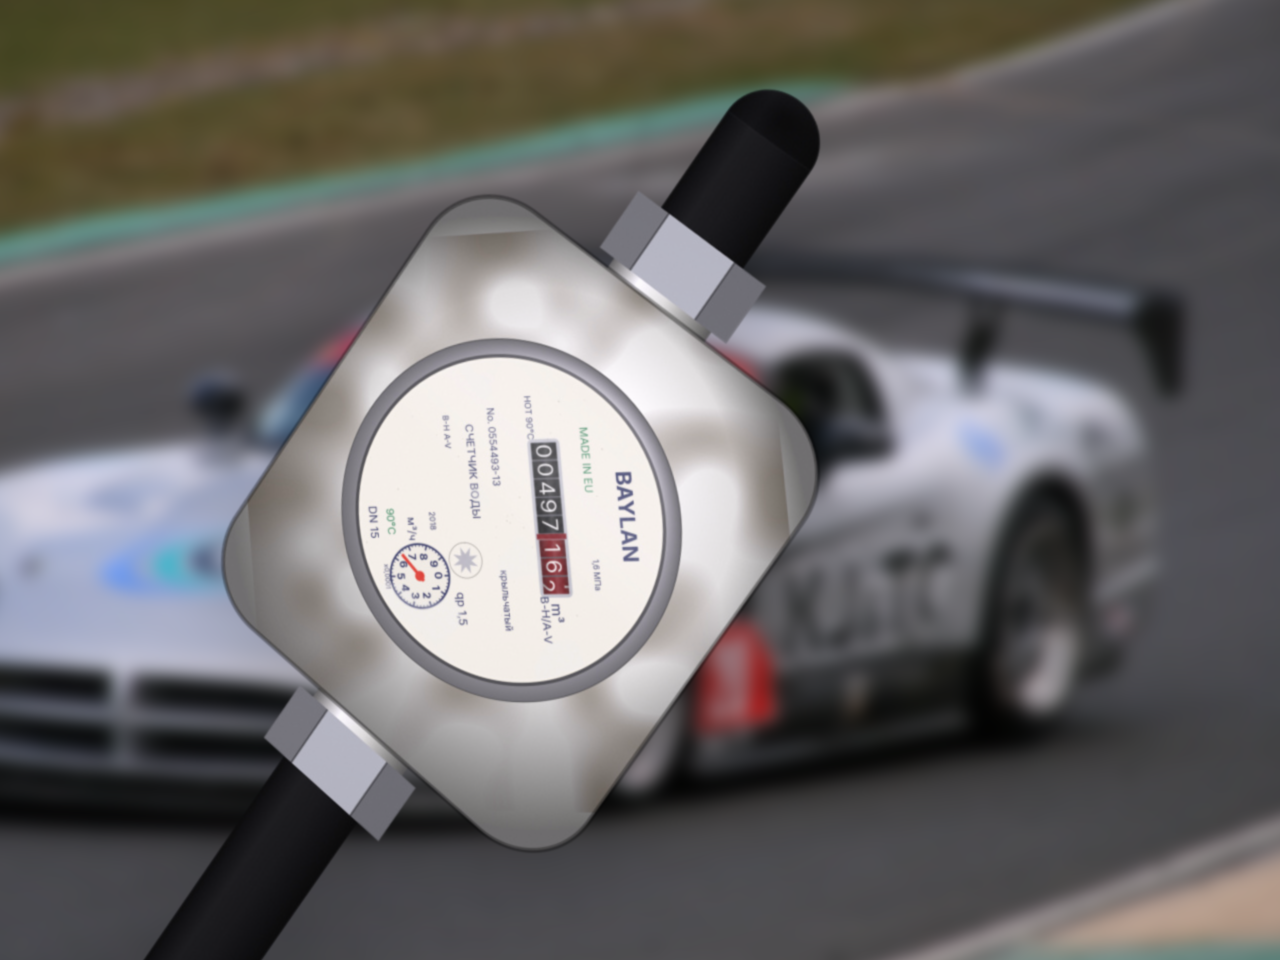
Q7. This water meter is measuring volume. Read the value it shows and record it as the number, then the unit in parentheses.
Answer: 497.1616 (m³)
